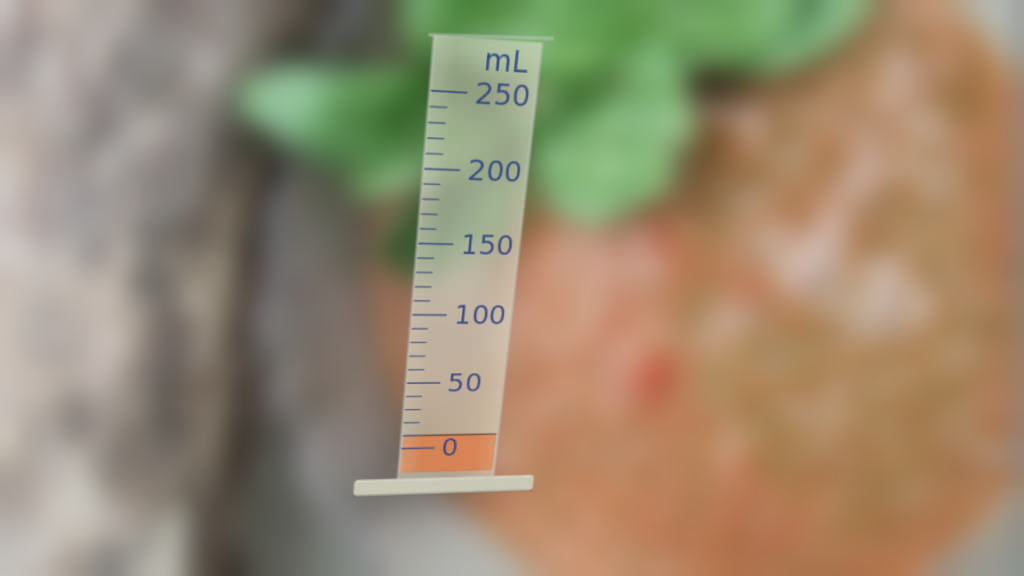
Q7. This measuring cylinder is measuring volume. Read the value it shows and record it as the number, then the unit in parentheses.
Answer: 10 (mL)
